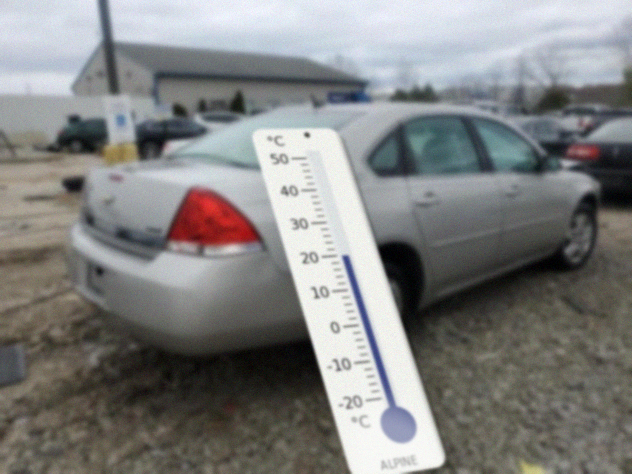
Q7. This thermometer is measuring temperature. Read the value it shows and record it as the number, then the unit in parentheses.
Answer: 20 (°C)
